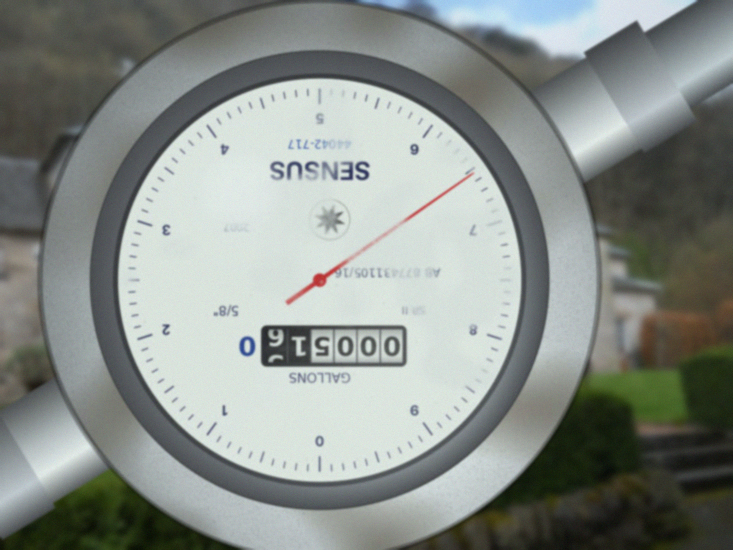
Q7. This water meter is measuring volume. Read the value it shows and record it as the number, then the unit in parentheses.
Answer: 5156.5 (gal)
